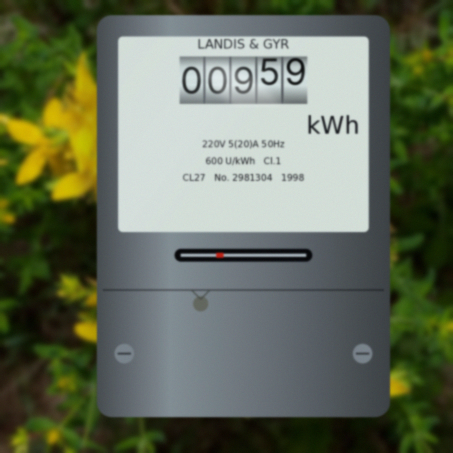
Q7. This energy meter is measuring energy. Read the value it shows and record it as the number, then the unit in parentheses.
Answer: 959 (kWh)
